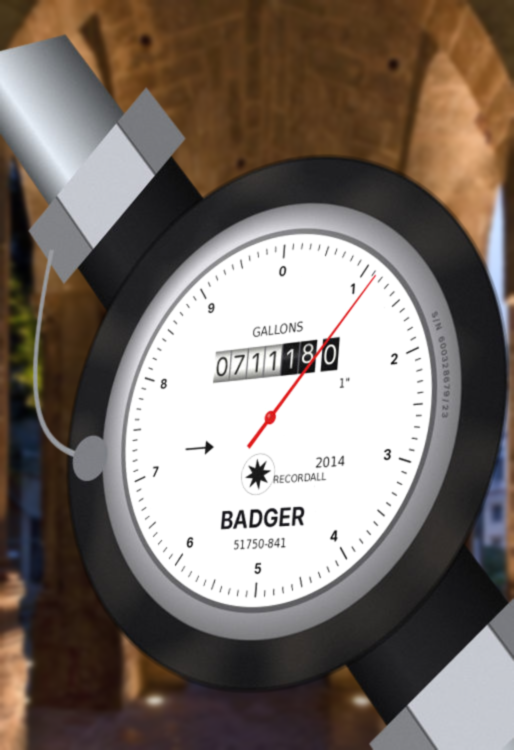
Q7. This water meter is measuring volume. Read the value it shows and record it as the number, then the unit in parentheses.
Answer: 711181.1 (gal)
